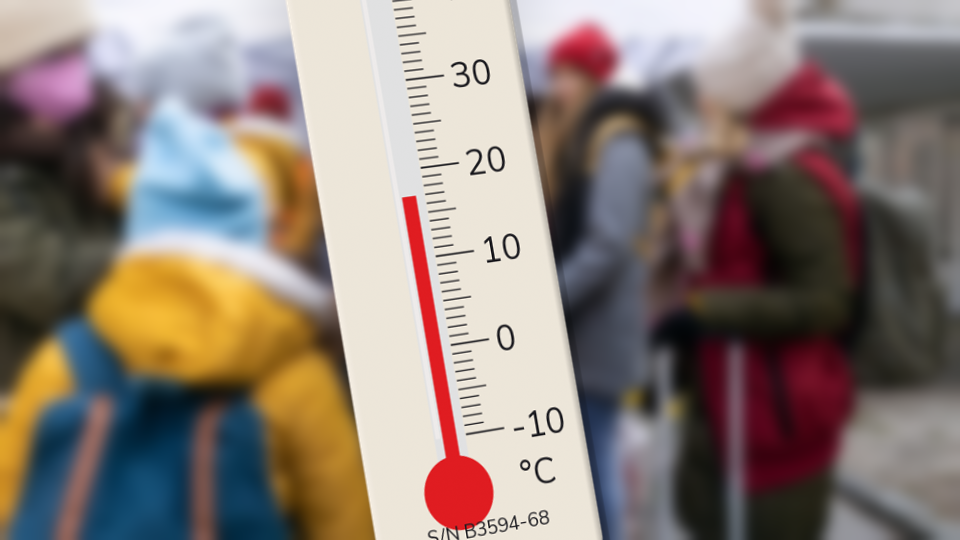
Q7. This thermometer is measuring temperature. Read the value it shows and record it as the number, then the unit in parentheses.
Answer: 17 (°C)
